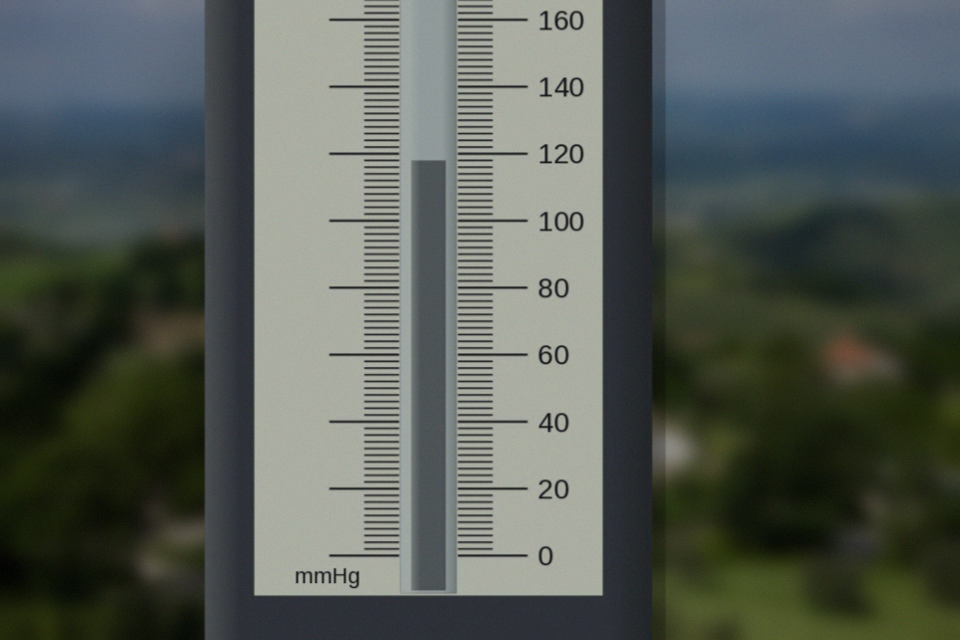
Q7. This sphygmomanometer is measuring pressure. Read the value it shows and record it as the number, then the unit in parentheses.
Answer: 118 (mmHg)
